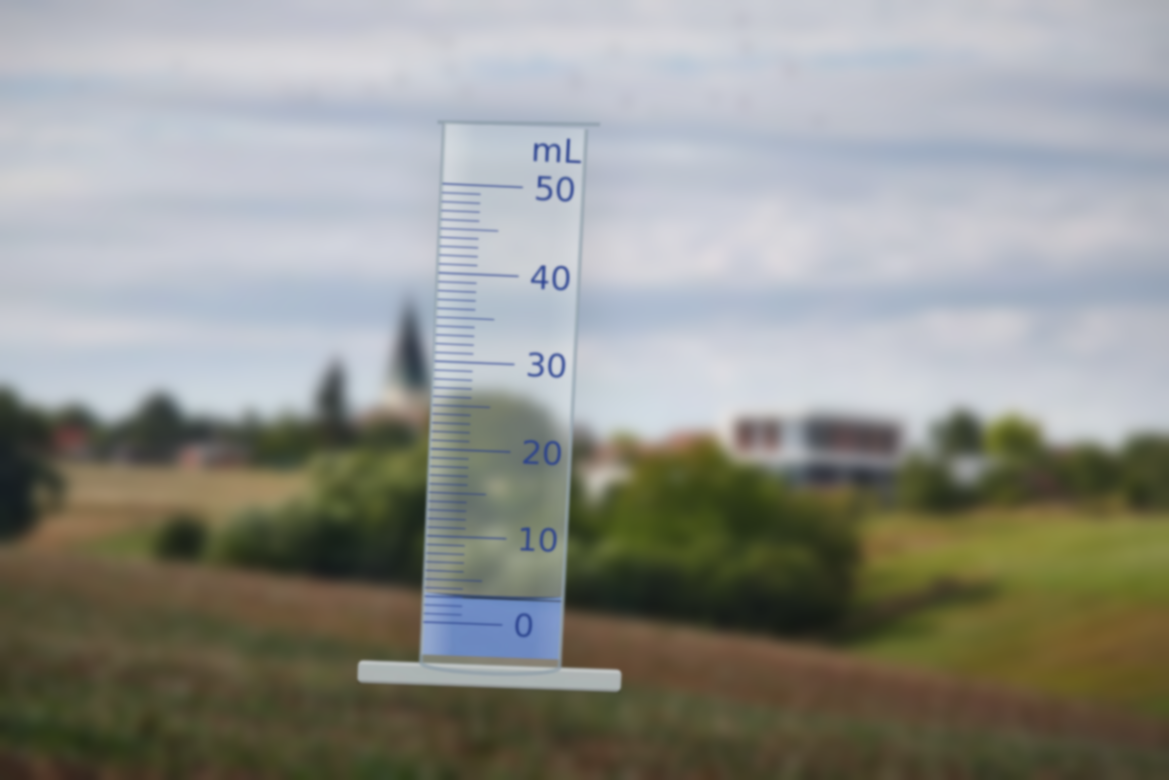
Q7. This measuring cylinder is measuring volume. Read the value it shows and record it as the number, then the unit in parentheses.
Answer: 3 (mL)
